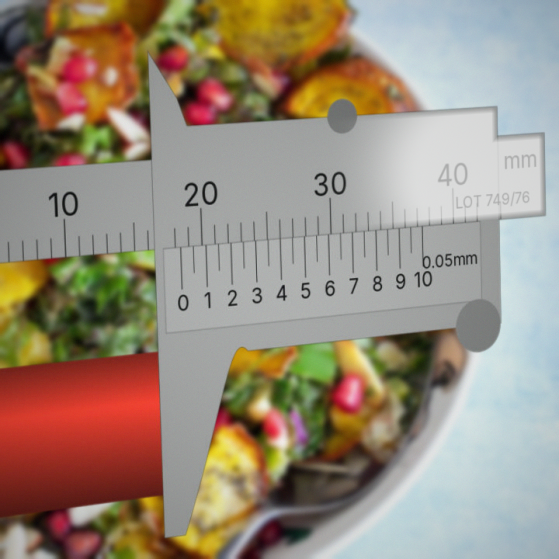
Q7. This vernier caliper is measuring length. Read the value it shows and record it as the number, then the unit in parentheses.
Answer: 18.4 (mm)
